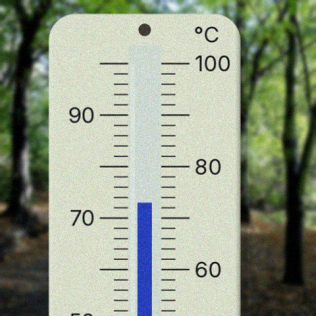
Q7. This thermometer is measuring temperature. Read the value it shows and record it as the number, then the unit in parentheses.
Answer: 73 (°C)
